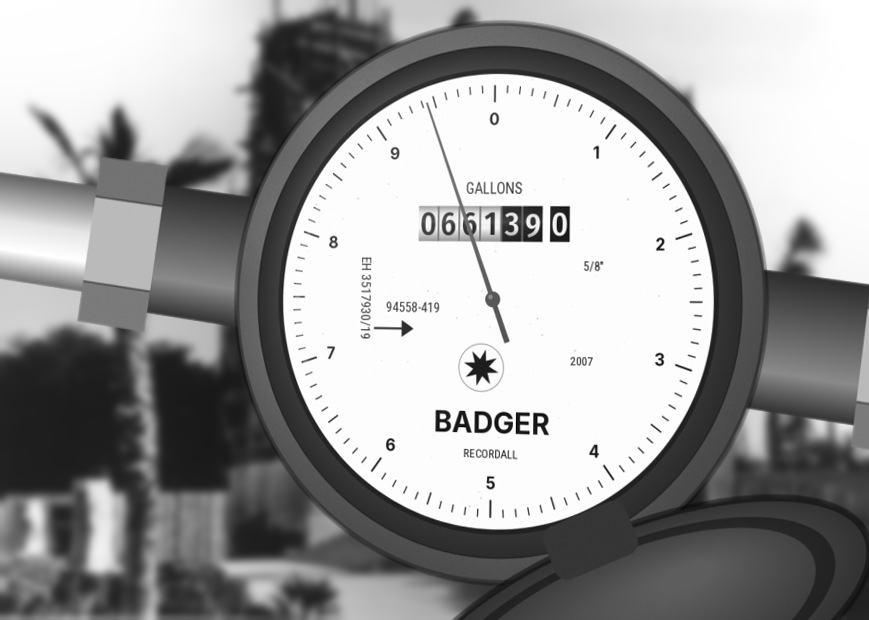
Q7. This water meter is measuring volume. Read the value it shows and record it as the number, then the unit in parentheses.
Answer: 661389.4 (gal)
